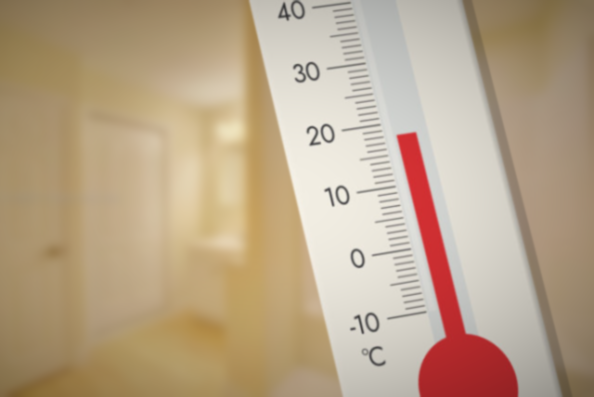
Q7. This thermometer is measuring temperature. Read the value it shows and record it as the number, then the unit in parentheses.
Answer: 18 (°C)
